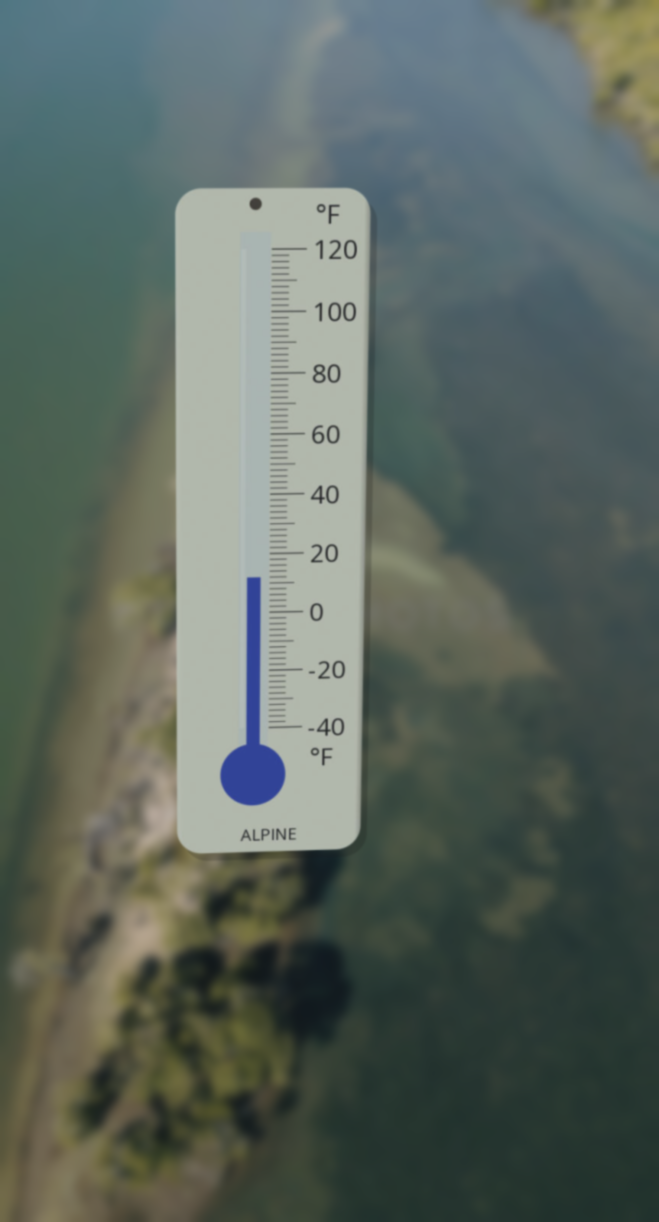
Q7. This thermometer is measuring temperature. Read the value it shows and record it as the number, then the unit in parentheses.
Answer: 12 (°F)
